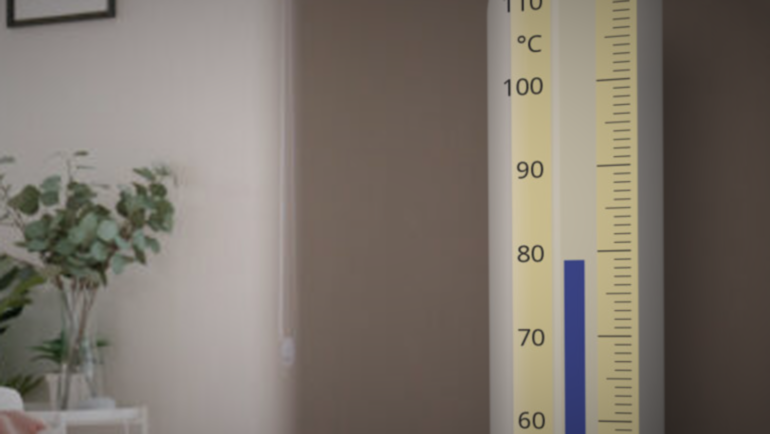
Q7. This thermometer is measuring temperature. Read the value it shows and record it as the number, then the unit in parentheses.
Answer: 79 (°C)
